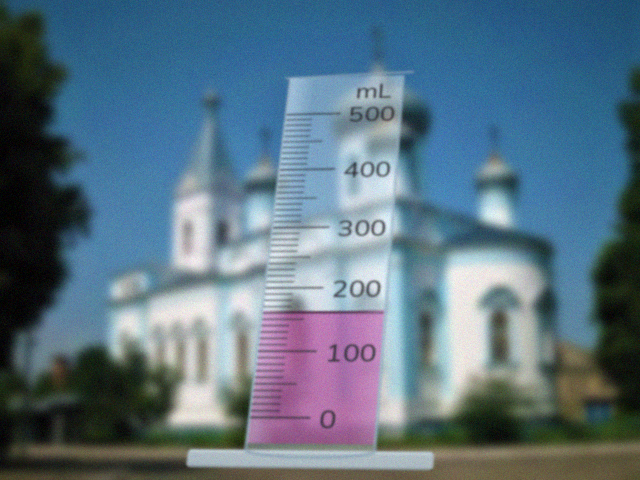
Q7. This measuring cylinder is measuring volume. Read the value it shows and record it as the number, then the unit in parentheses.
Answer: 160 (mL)
